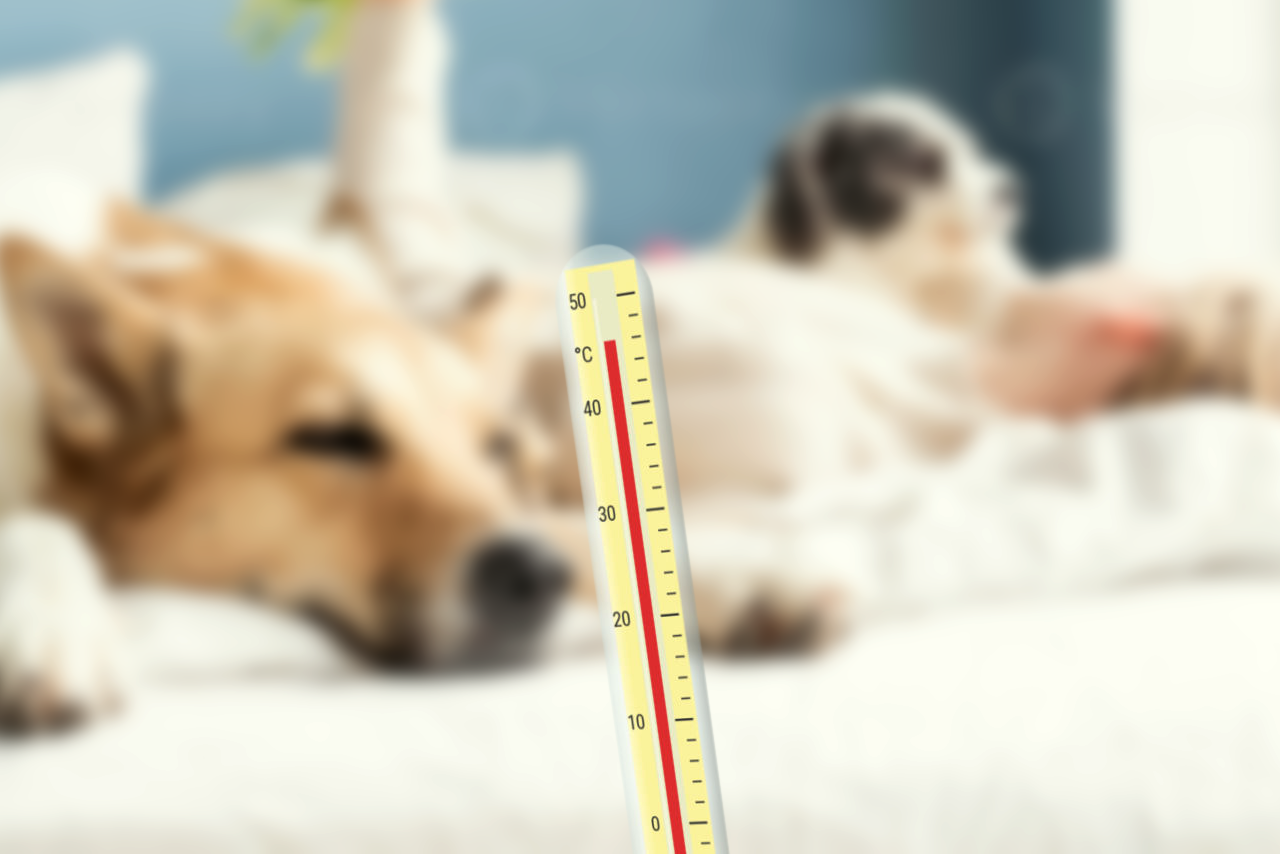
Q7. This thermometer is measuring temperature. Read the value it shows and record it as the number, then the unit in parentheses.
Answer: 46 (°C)
